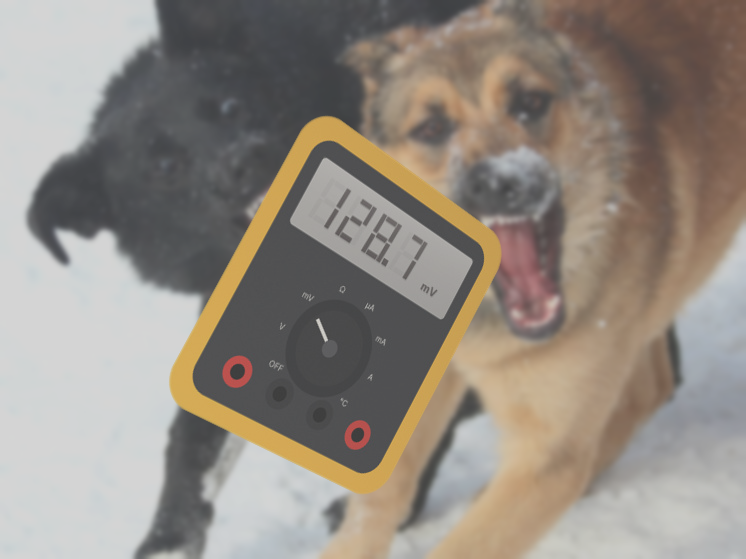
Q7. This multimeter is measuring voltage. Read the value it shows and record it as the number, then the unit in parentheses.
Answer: 128.7 (mV)
